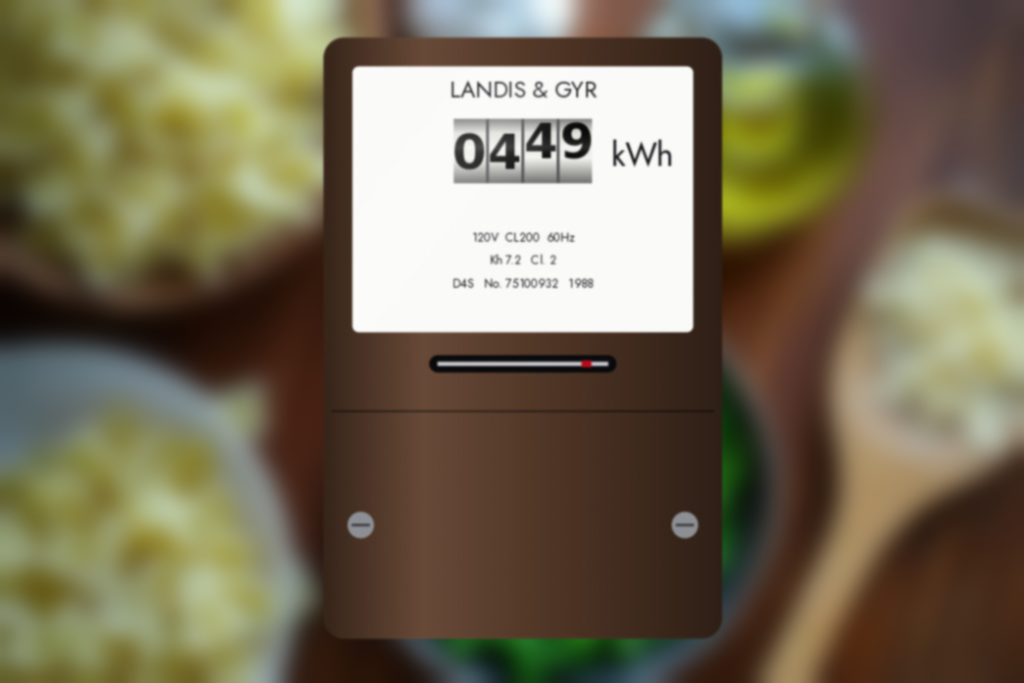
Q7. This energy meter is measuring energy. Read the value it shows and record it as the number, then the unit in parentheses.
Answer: 449 (kWh)
